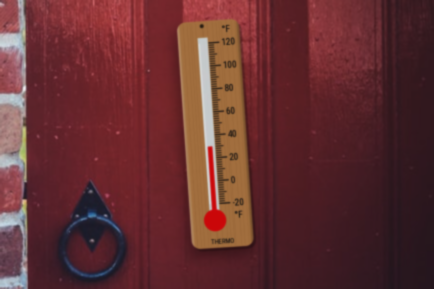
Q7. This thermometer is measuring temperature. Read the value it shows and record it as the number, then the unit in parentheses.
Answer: 30 (°F)
